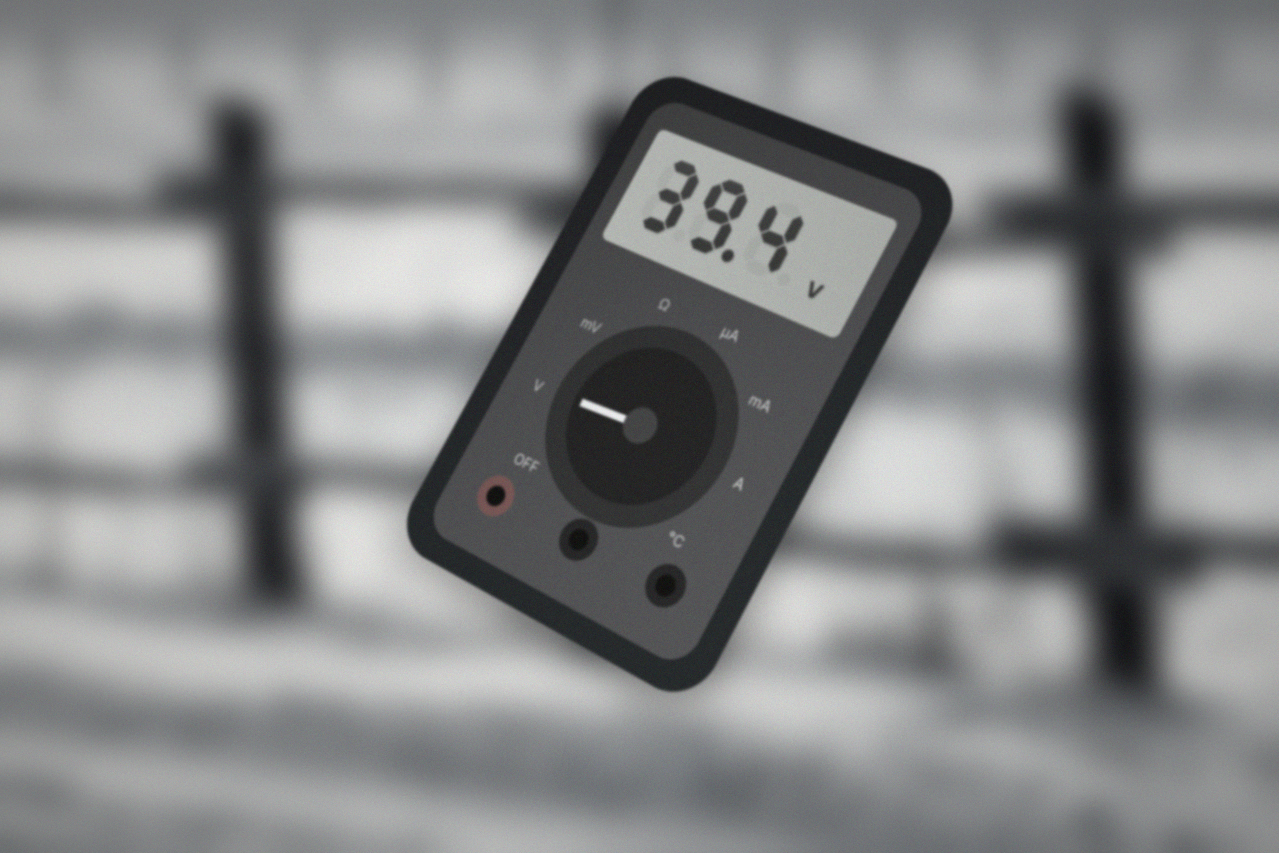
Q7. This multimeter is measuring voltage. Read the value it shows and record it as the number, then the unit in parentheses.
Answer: 39.4 (V)
